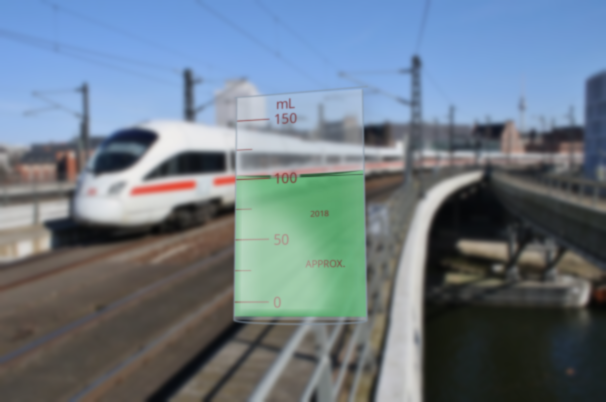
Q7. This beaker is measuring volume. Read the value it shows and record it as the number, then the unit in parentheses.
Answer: 100 (mL)
